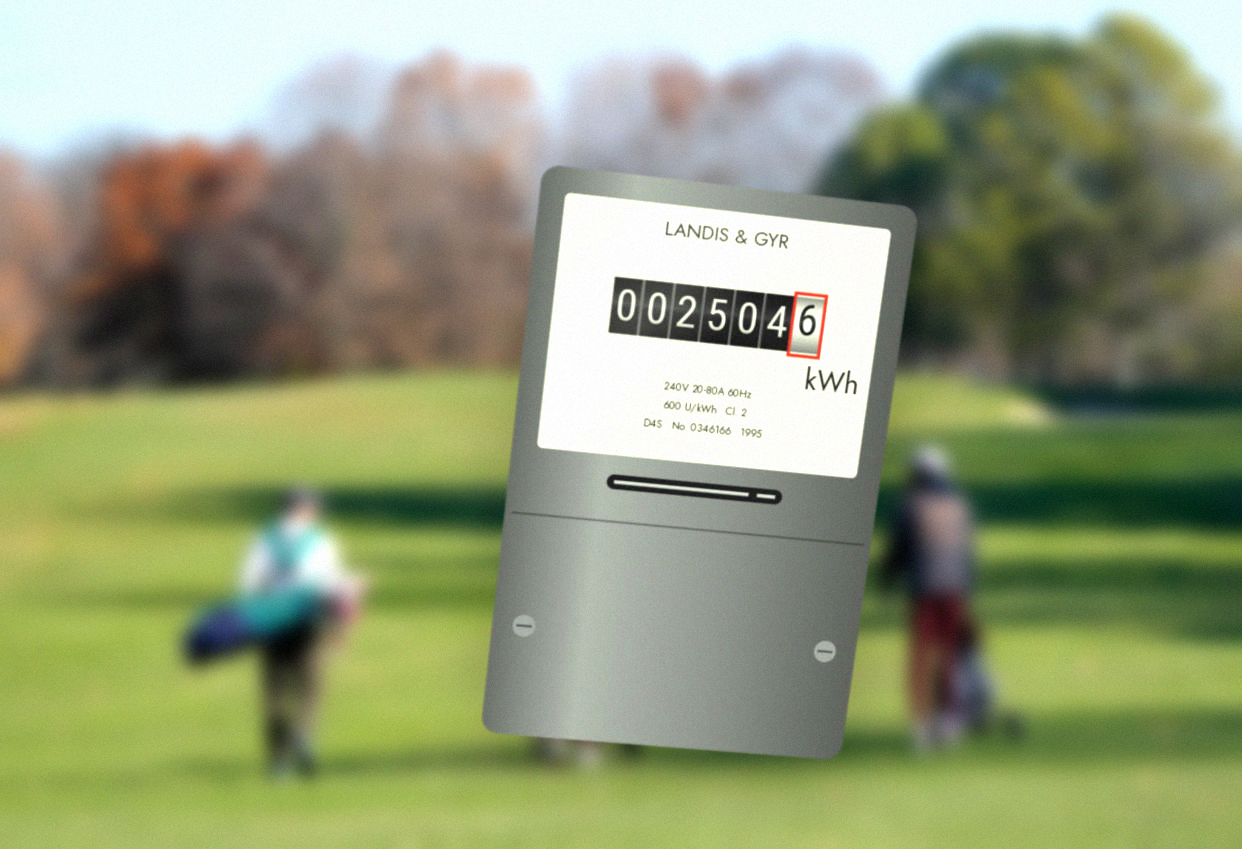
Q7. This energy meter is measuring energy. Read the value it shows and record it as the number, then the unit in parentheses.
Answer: 2504.6 (kWh)
